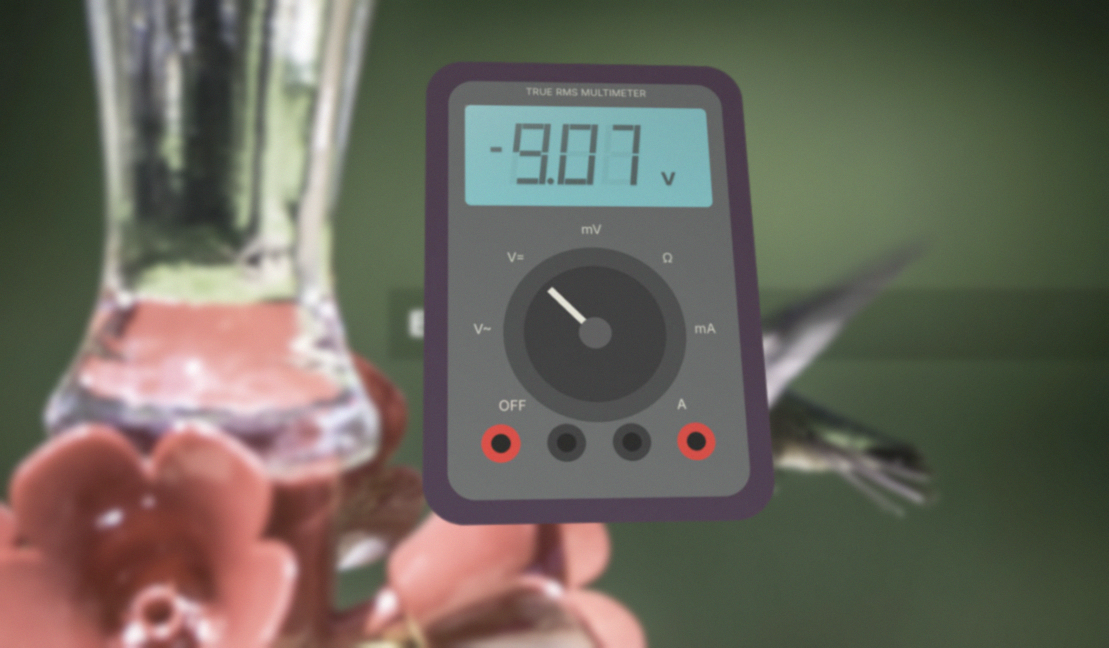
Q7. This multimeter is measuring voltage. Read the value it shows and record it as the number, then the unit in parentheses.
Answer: -9.07 (V)
